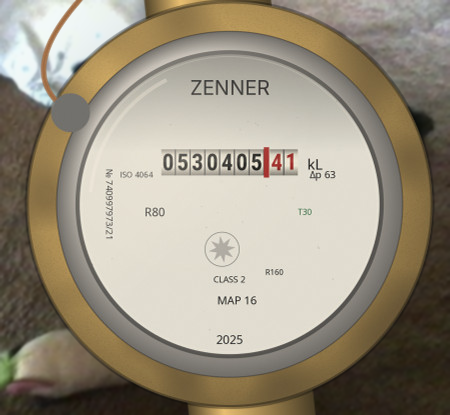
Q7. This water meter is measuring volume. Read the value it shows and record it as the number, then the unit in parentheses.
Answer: 530405.41 (kL)
